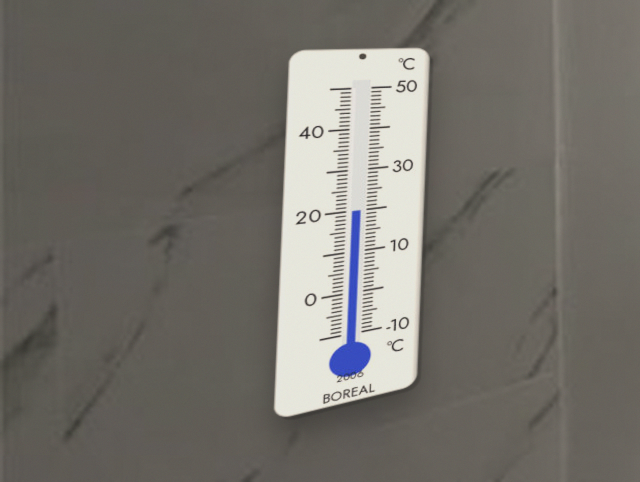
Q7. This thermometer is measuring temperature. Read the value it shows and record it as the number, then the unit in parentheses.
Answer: 20 (°C)
